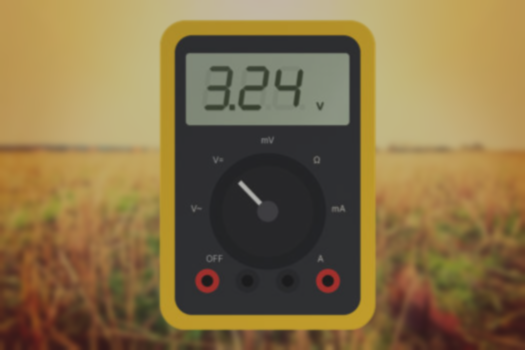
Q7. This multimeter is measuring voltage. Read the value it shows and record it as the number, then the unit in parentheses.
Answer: 3.24 (V)
